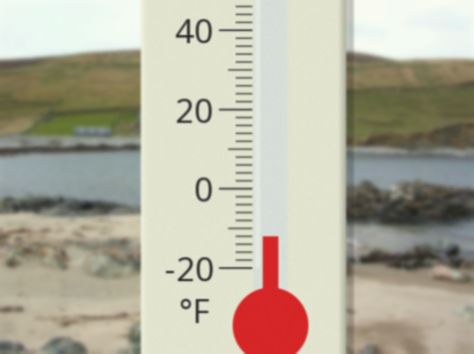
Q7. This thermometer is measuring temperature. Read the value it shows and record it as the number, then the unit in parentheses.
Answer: -12 (°F)
